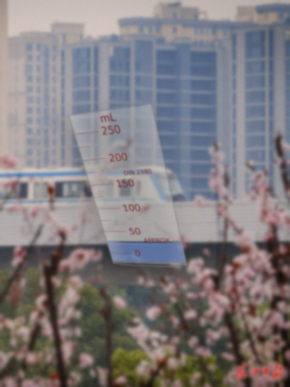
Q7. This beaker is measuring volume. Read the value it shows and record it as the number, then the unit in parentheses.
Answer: 25 (mL)
